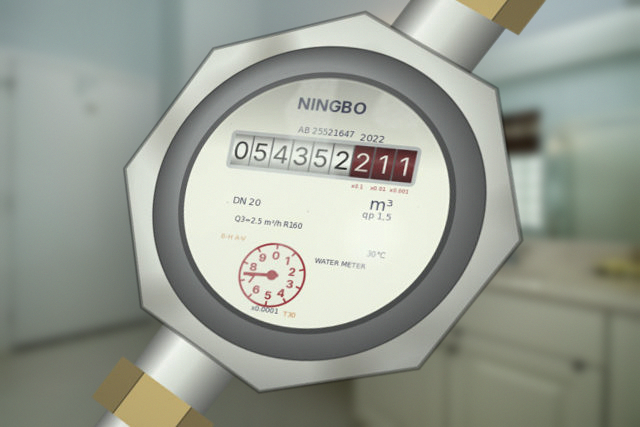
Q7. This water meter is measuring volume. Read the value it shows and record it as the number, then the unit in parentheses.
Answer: 54352.2117 (m³)
